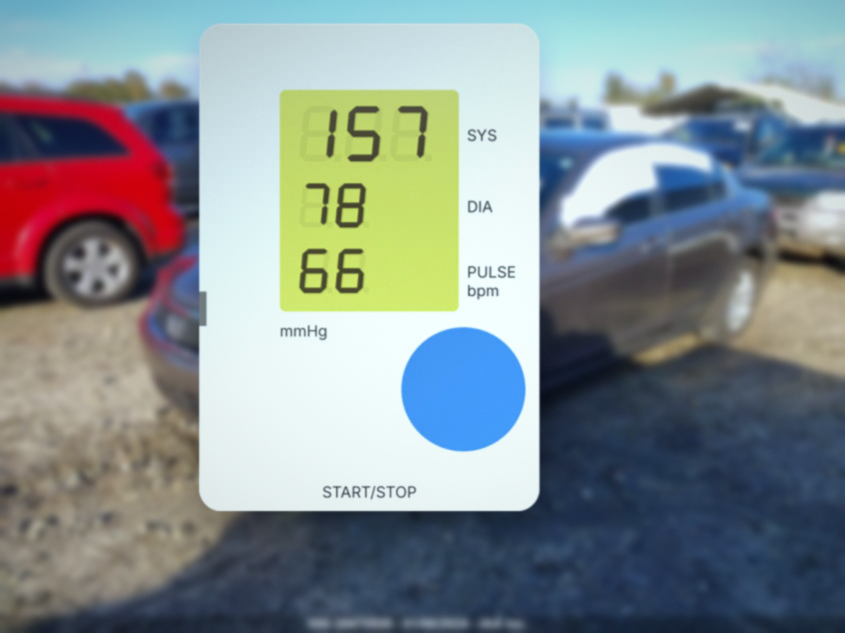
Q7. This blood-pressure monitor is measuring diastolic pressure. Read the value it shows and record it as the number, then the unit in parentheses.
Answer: 78 (mmHg)
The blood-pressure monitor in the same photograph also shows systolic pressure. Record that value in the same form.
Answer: 157 (mmHg)
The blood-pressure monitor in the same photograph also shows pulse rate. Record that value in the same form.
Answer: 66 (bpm)
